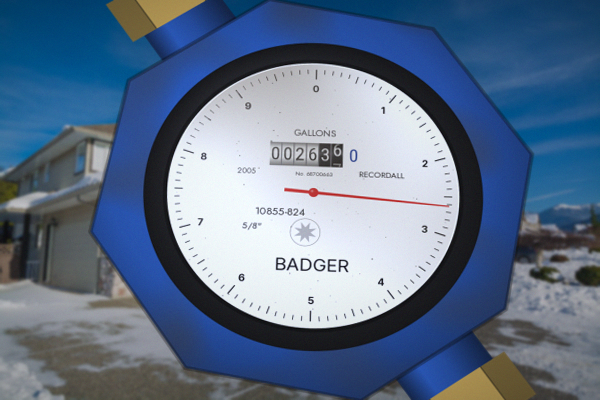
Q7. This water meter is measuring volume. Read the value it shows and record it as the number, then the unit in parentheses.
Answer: 26362.6 (gal)
